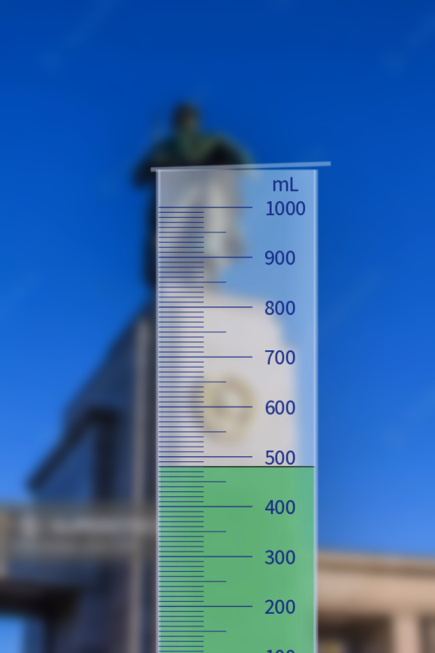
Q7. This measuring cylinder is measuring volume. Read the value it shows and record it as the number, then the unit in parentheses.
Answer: 480 (mL)
